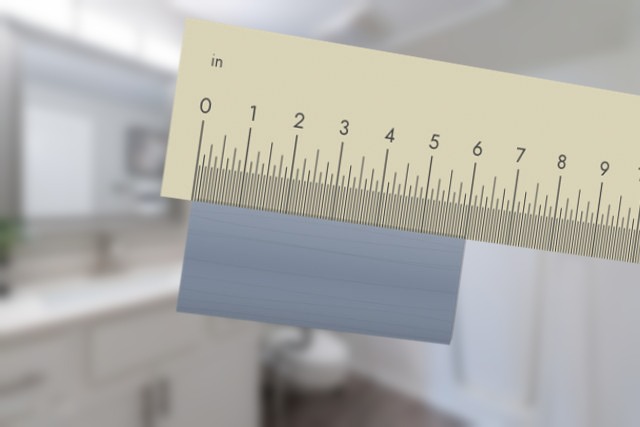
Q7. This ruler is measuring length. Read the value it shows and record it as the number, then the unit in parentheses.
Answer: 6 (in)
